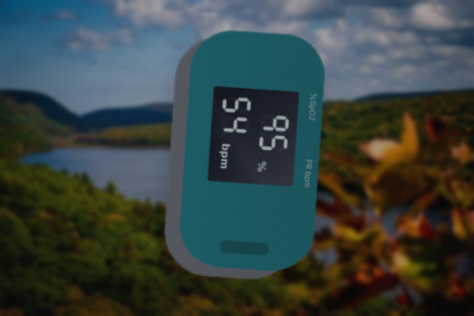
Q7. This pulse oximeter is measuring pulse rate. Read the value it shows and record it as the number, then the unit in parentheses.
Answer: 54 (bpm)
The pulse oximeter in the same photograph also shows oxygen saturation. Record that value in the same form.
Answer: 95 (%)
